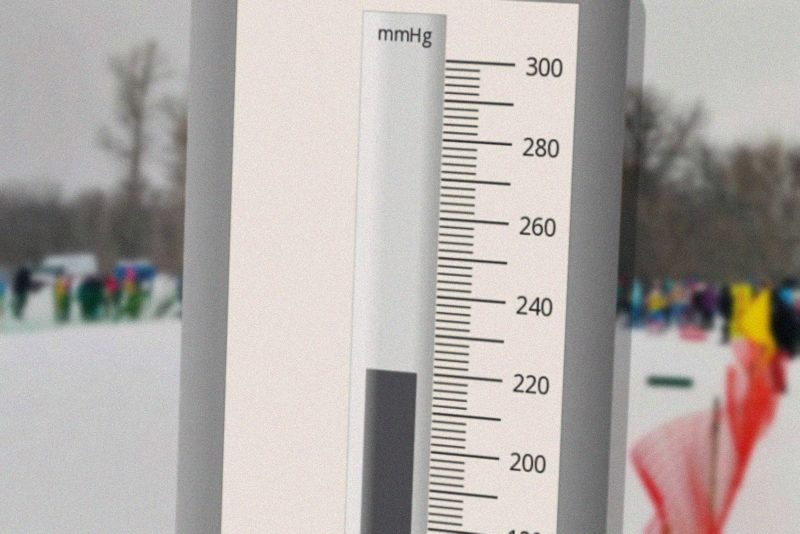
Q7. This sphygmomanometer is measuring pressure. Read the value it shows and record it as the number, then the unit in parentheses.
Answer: 220 (mmHg)
